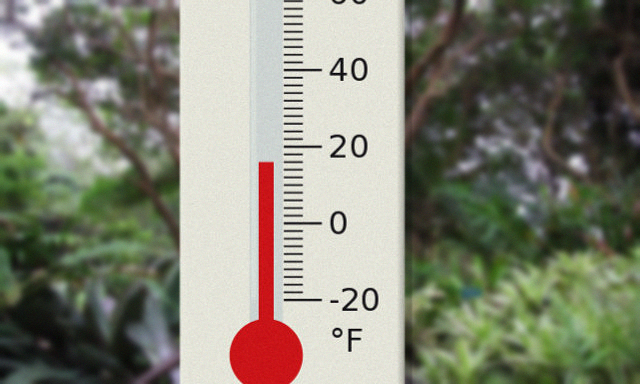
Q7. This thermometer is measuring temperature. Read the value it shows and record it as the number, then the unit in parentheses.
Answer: 16 (°F)
